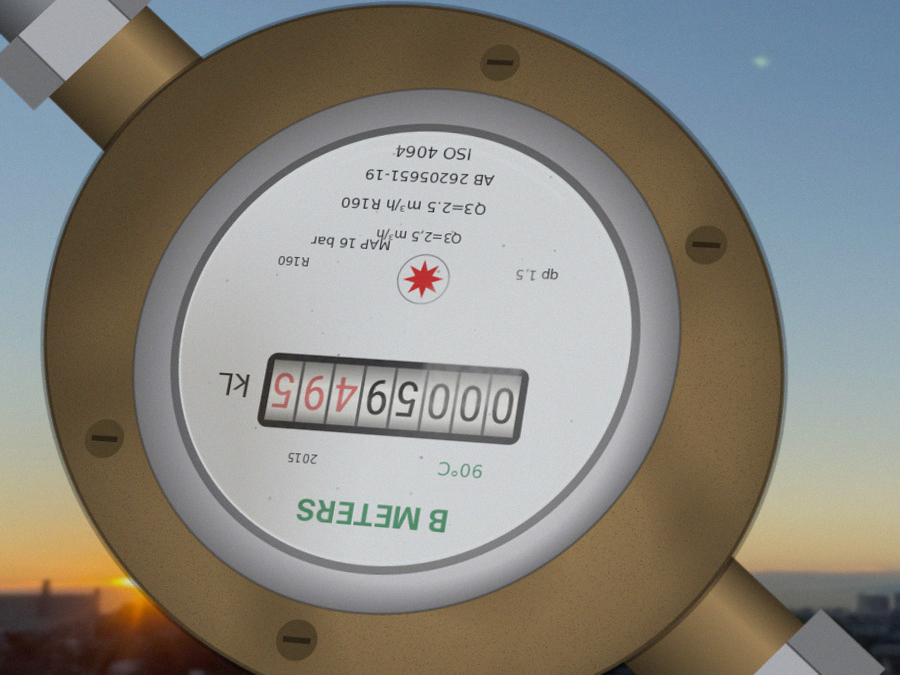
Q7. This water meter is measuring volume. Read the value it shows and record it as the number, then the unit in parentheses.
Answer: 59.495 (kL)
